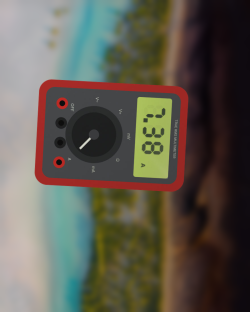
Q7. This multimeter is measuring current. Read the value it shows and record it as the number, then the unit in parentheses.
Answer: 7.38 (A)
